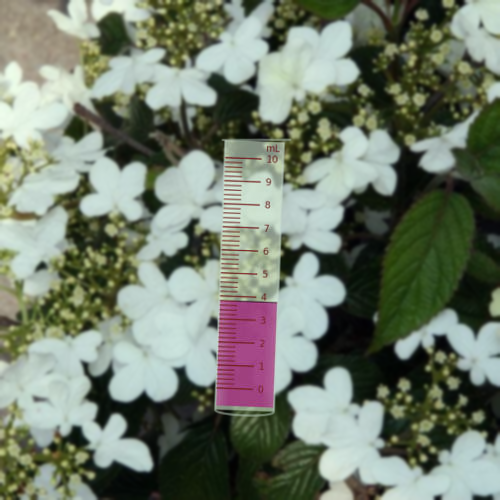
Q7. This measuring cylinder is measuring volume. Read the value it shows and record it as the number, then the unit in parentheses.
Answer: 3.8 (mL)
